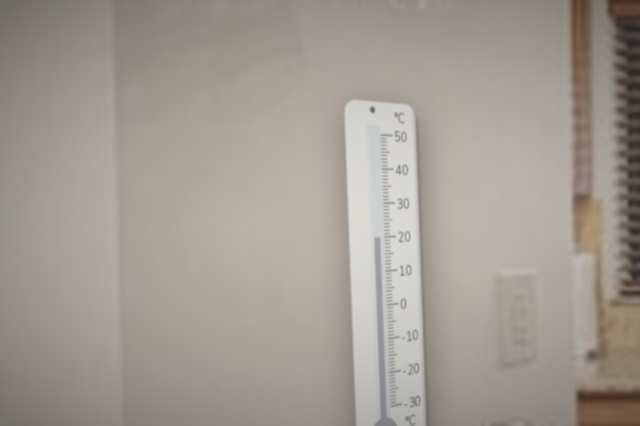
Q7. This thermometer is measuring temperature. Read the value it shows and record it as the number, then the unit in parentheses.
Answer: 20 (°C)
